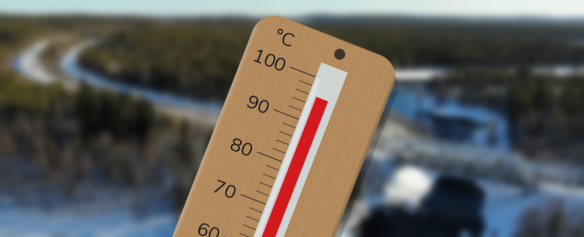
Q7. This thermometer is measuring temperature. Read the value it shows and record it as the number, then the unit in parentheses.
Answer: 96 (°C)
